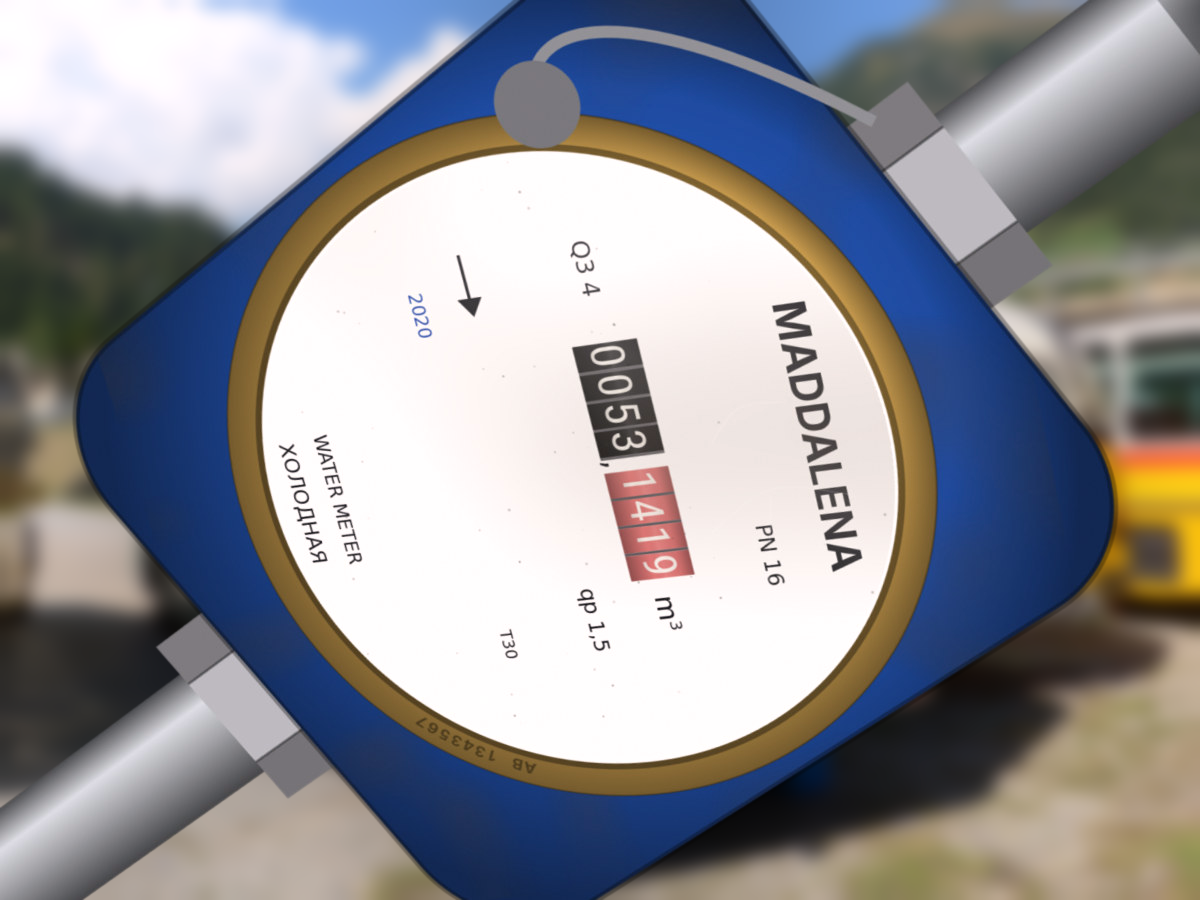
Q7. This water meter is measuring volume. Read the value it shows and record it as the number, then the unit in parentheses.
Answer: 53.1419 (m³)
